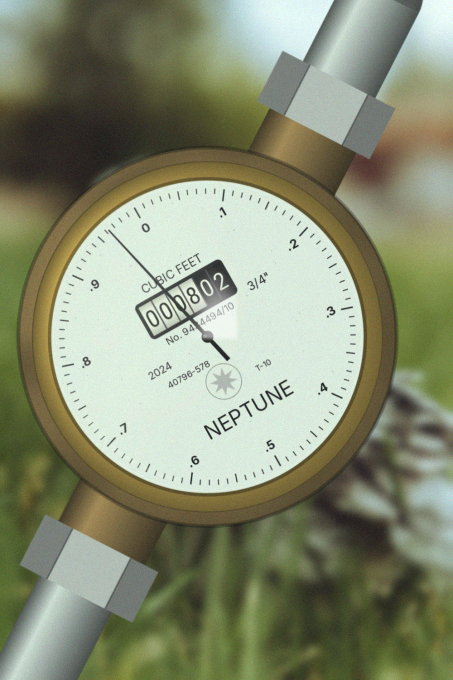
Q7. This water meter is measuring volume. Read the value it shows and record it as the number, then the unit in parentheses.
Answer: 801.96 (ft³)
